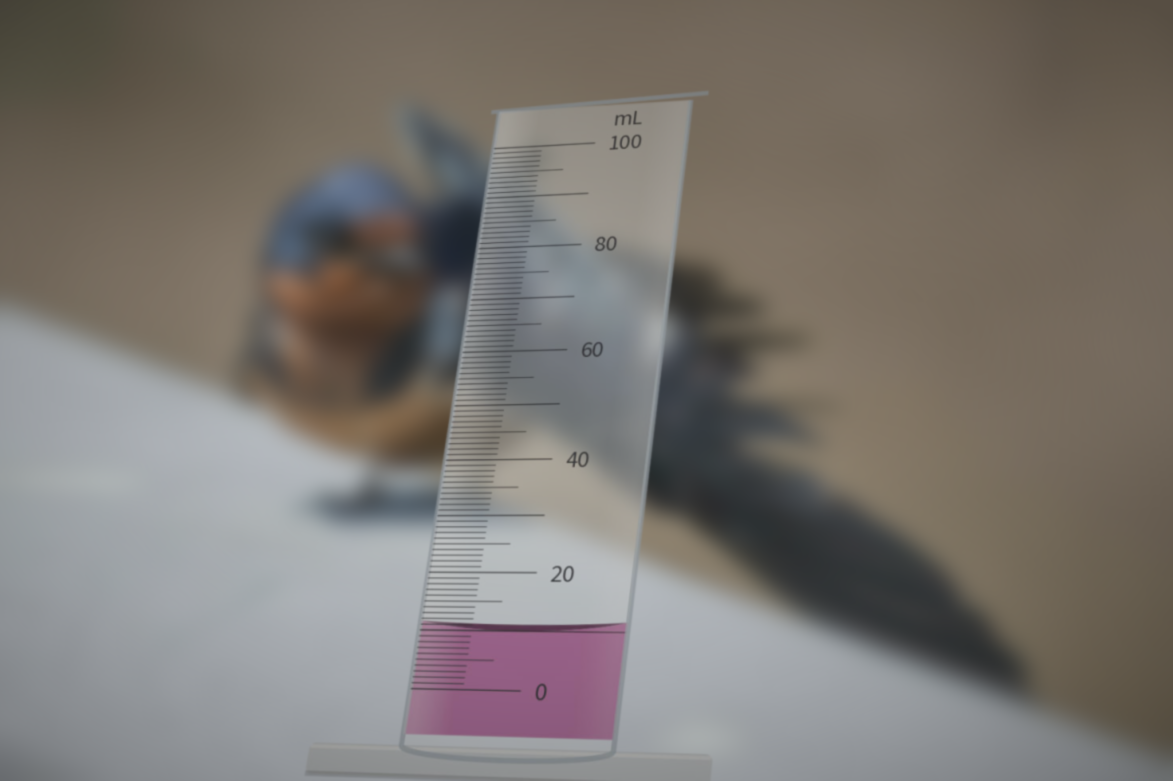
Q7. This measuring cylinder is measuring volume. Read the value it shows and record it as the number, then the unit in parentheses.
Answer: 10 (mL)
